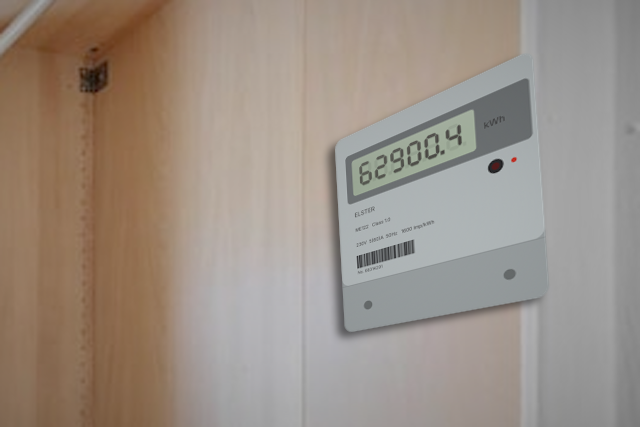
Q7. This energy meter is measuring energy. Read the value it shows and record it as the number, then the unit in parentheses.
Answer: 62900.4 (kWh)
